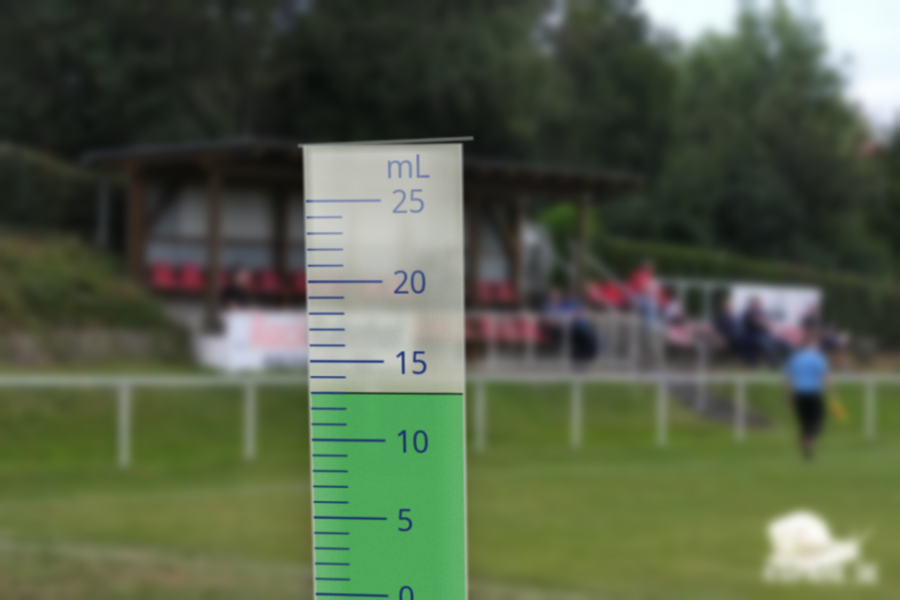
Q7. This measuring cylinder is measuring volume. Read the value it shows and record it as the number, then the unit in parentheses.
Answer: 13 (mL)
